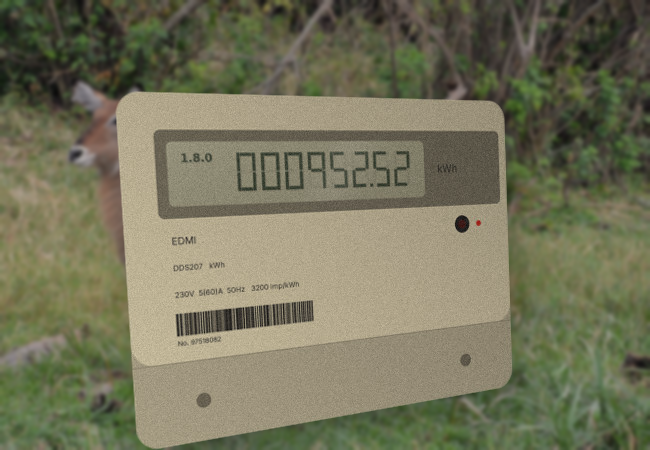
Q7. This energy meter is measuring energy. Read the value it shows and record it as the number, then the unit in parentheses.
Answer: 952.52 (kWh)
